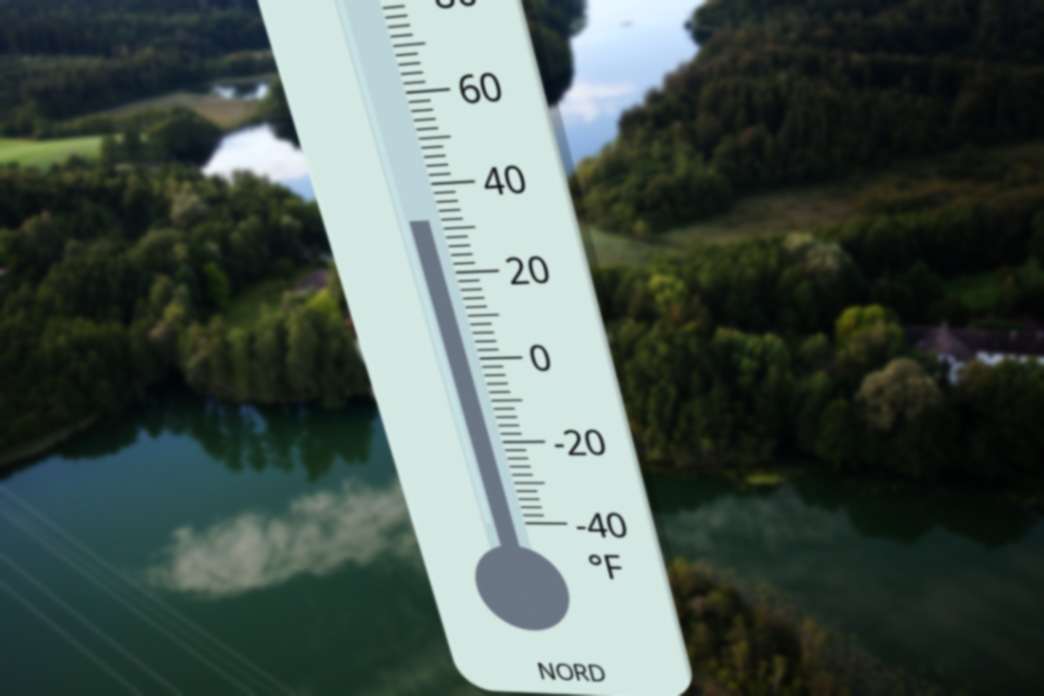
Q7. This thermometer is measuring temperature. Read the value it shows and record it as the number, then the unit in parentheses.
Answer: 32 (°F)
